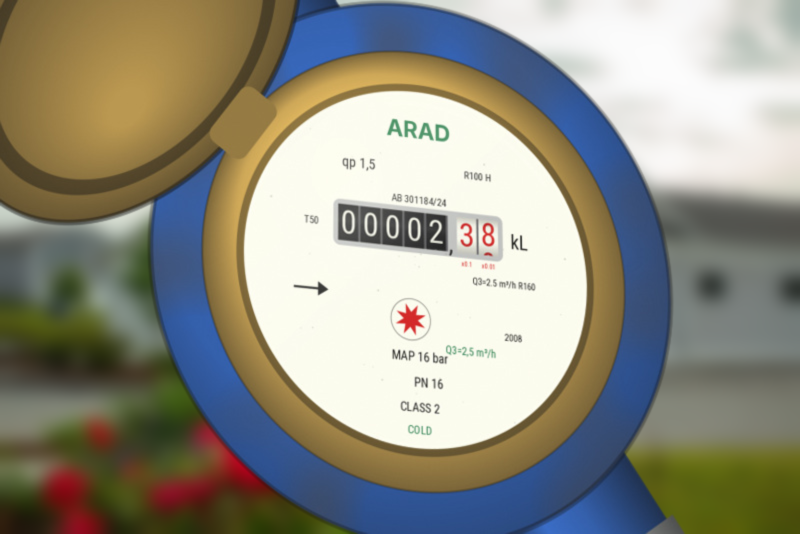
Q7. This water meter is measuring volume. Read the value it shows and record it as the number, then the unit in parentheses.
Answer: 2.38 (kL)
